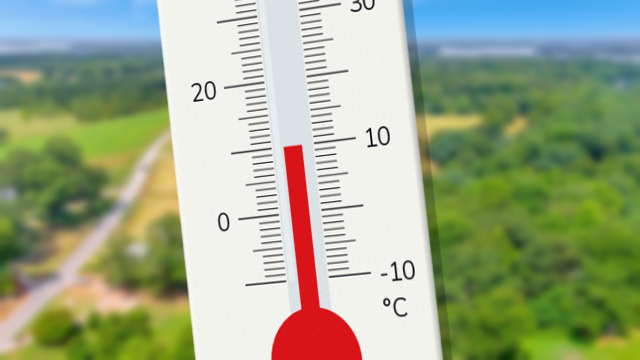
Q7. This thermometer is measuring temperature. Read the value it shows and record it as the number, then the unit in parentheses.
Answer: 10 (°C)
